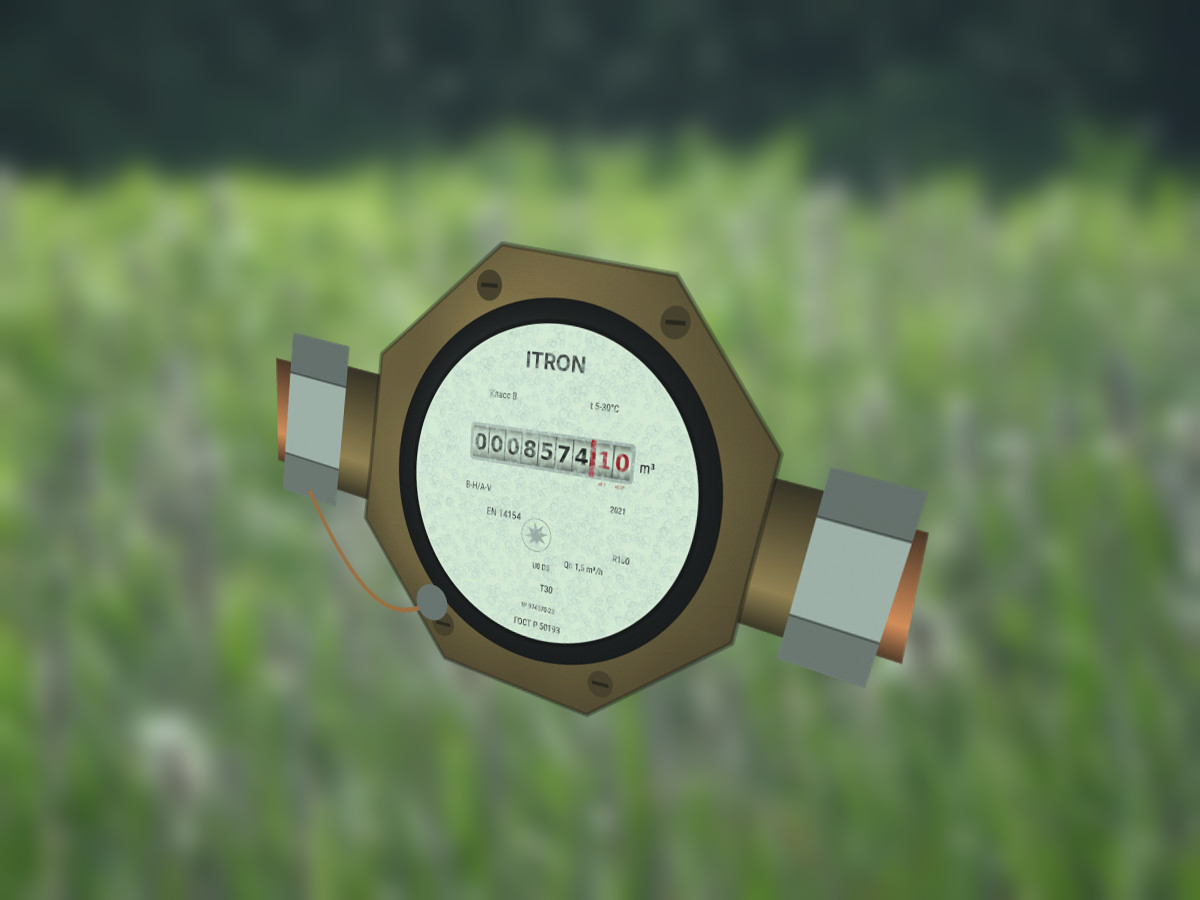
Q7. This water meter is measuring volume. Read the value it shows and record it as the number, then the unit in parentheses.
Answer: 8574.10 (m³)
